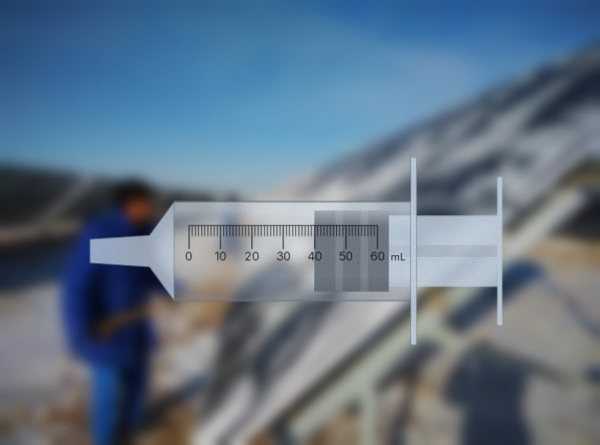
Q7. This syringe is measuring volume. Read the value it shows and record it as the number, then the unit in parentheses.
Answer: 40 (mL)
